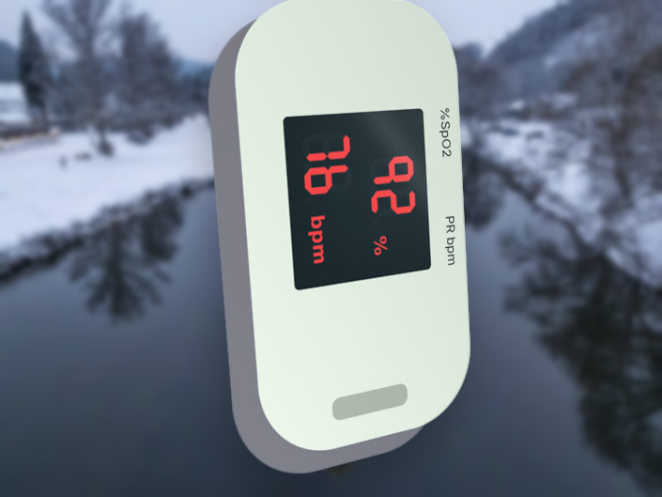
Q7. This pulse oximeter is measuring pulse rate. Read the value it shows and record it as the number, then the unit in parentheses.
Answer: 76 (bpm)
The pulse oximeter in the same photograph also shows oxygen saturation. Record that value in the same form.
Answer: 92 (%)
